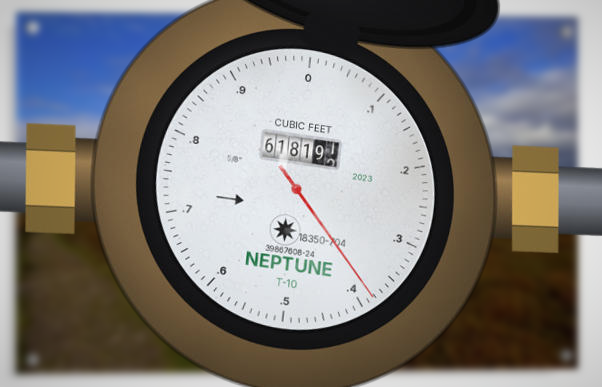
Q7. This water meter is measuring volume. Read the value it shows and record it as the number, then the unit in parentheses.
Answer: 618191.38 (ft³)
